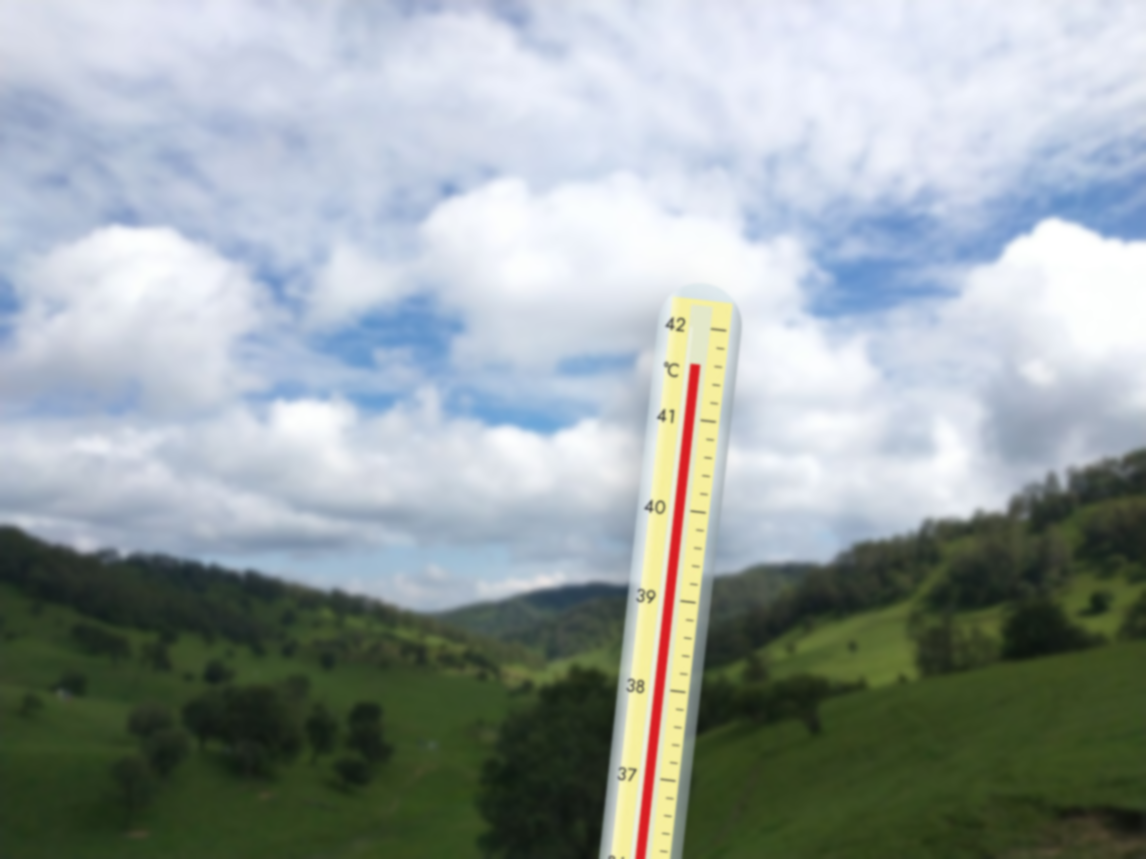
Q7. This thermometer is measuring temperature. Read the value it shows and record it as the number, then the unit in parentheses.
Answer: 41.6 (°C)
